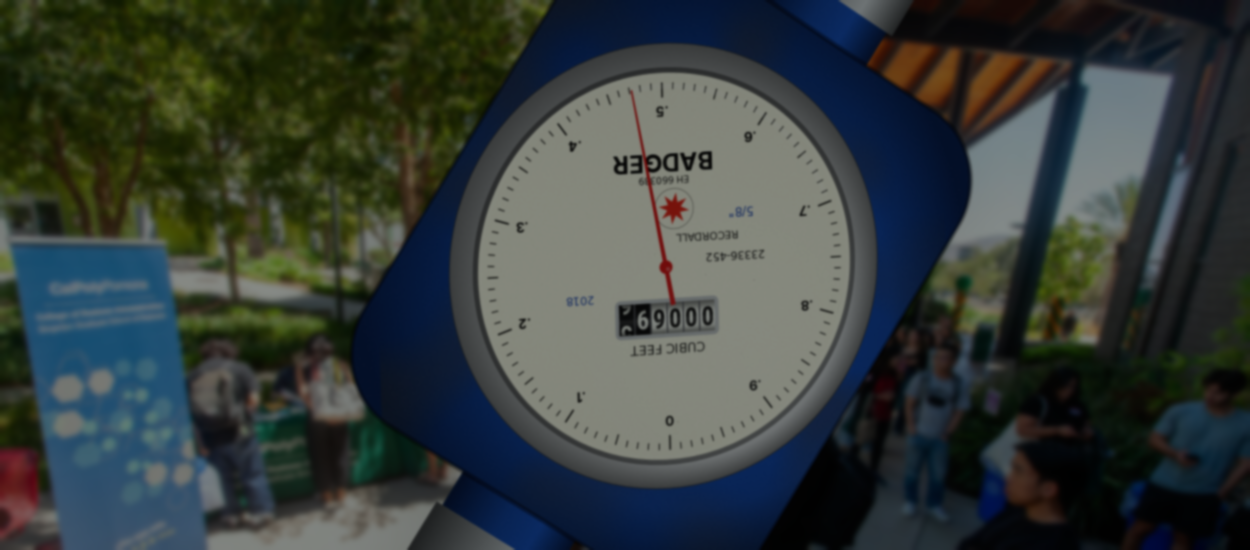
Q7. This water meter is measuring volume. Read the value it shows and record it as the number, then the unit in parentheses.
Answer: 695.47 (ft³)
